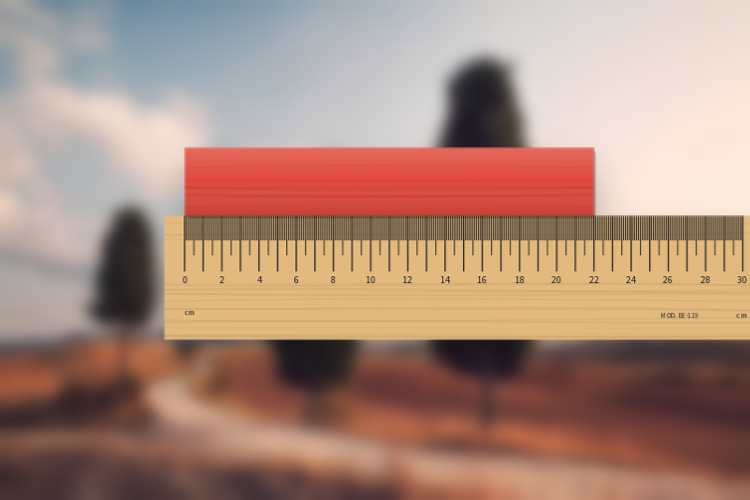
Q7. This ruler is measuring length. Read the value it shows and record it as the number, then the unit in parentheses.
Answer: 22 (cm)
